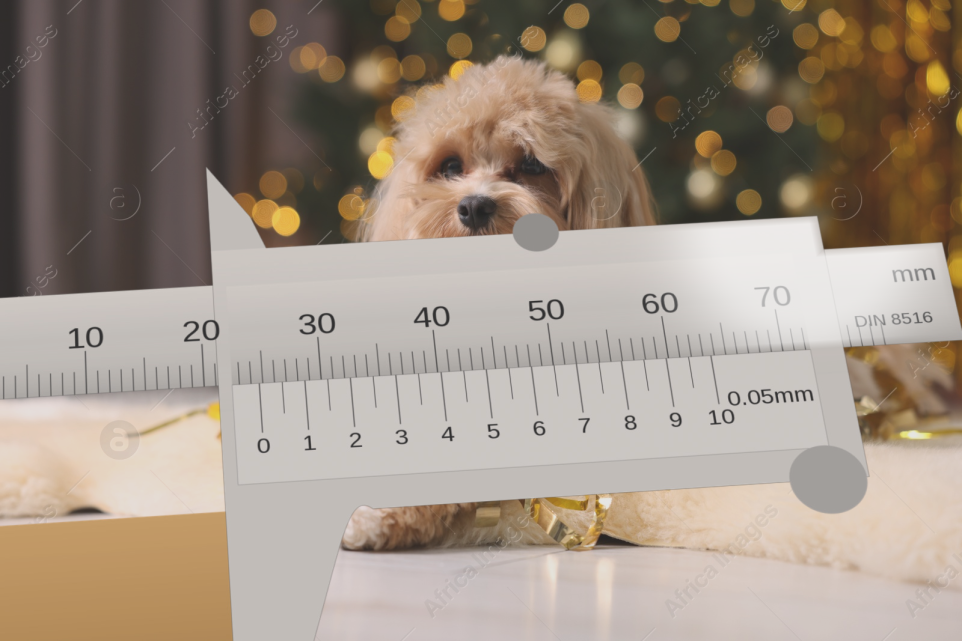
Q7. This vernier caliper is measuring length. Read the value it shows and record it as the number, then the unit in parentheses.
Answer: 24.7 (mm)
